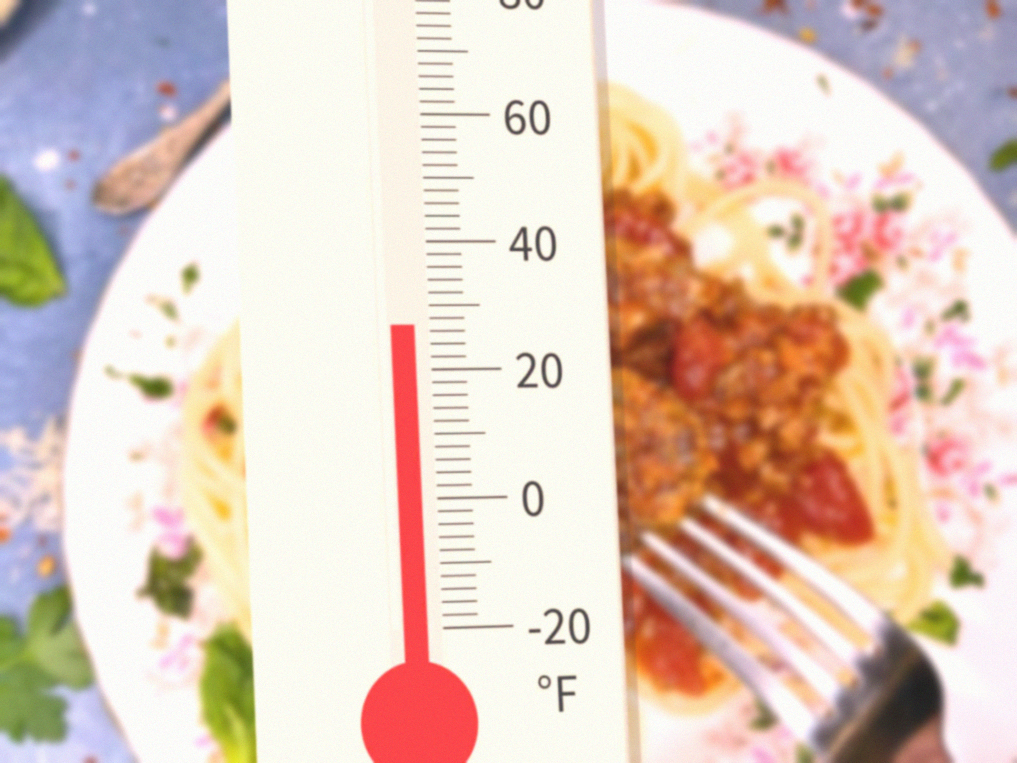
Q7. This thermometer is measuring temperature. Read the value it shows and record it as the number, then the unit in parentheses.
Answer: 27 (°F)
